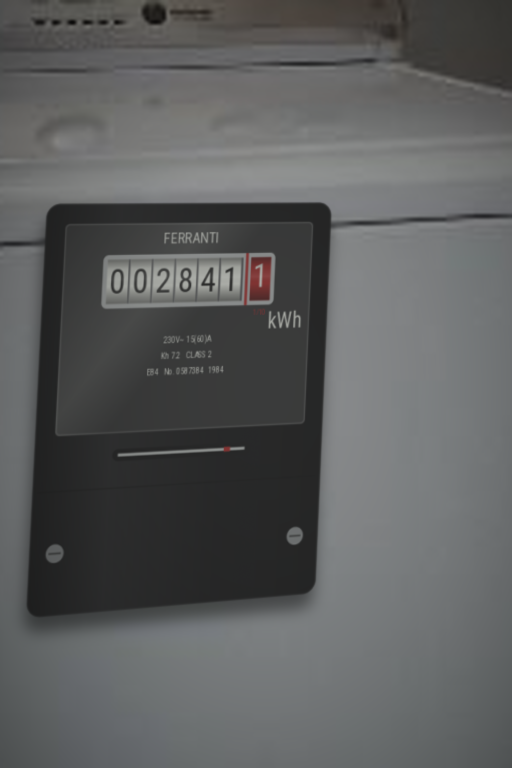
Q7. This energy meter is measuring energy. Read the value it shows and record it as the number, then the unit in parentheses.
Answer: 2841.1 (kWh)
